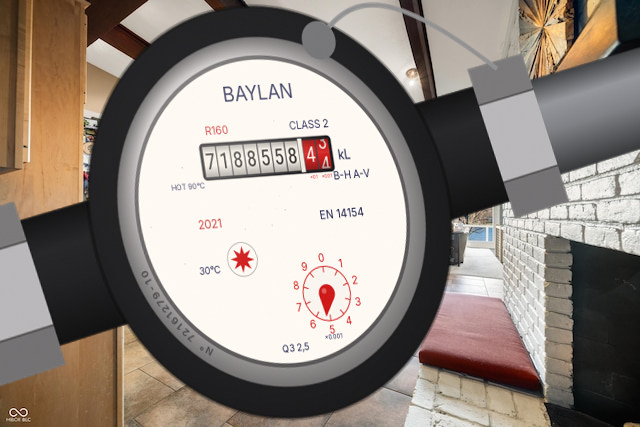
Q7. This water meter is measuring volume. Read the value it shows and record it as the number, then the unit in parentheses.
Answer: 7188558.435 (kL)
